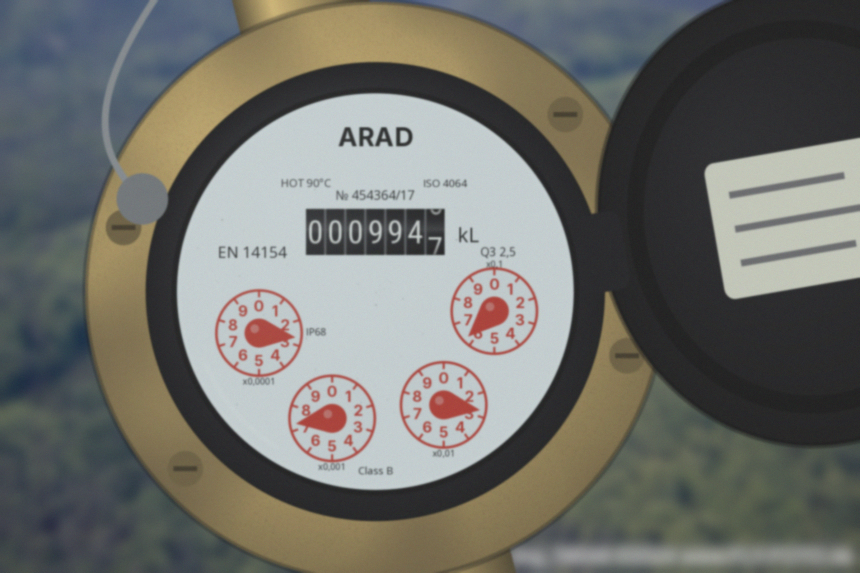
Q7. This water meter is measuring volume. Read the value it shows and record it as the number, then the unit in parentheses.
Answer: 9946.6272 (kL)
